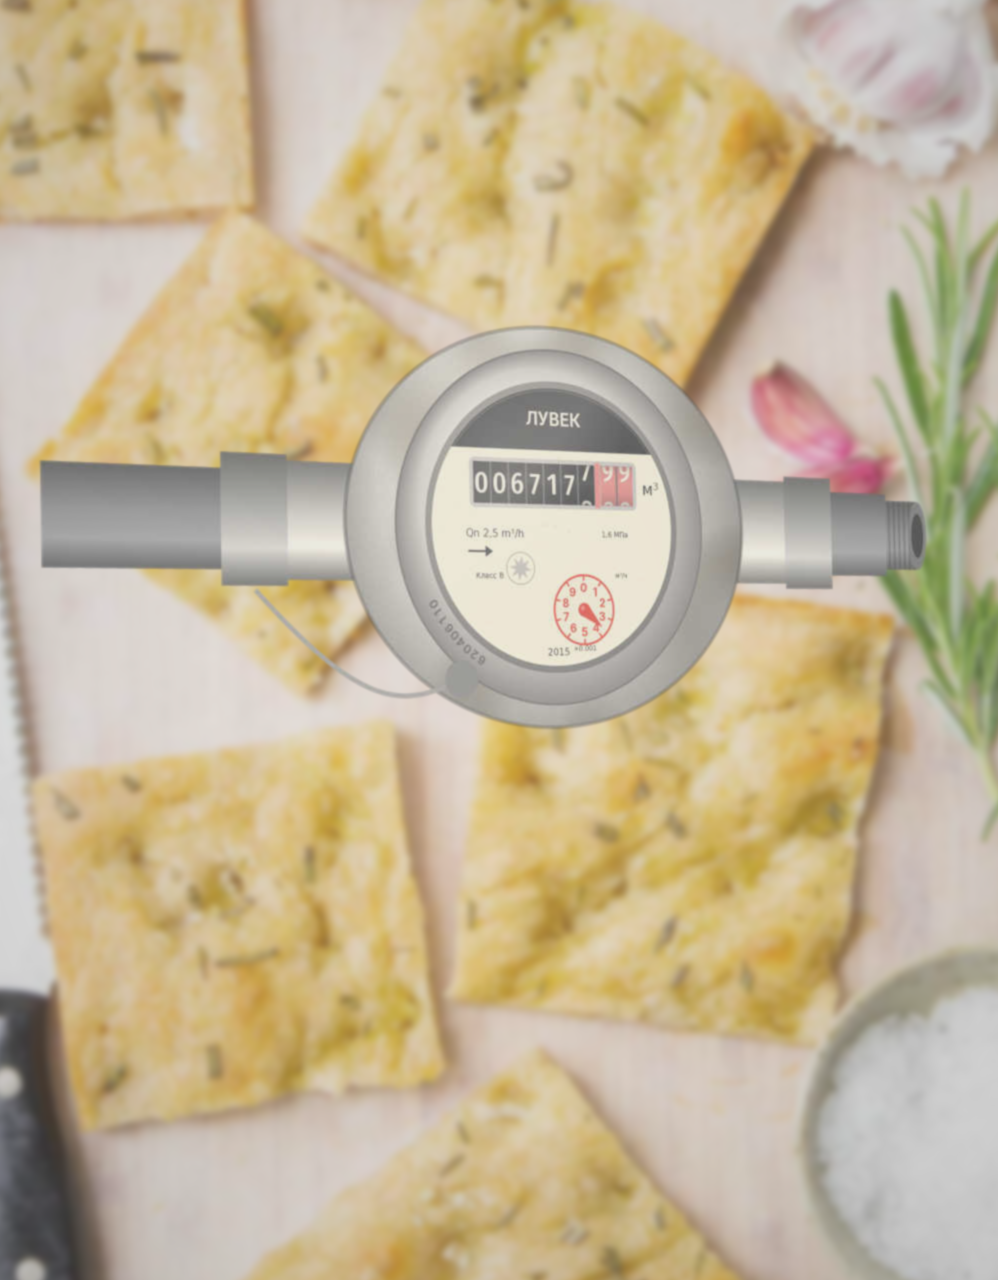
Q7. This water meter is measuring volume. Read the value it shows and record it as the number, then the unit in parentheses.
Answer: 67177.993 (m³)
